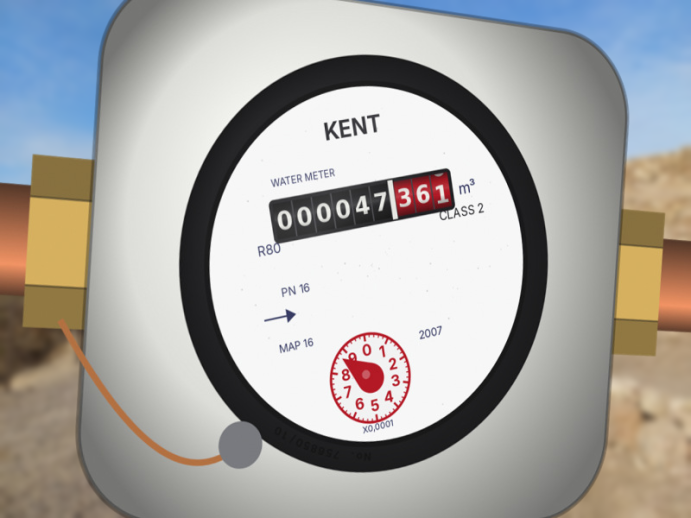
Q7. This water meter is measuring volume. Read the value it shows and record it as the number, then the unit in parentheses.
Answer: 47.3608 (m³)
